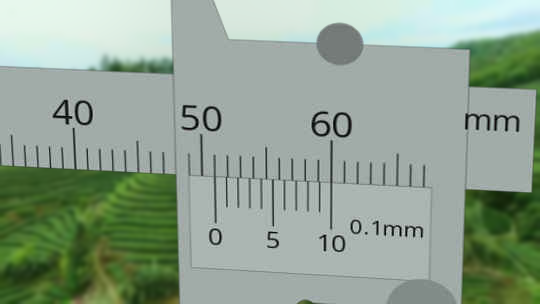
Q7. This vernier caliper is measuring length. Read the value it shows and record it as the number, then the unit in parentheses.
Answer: 51.0 (mm)
